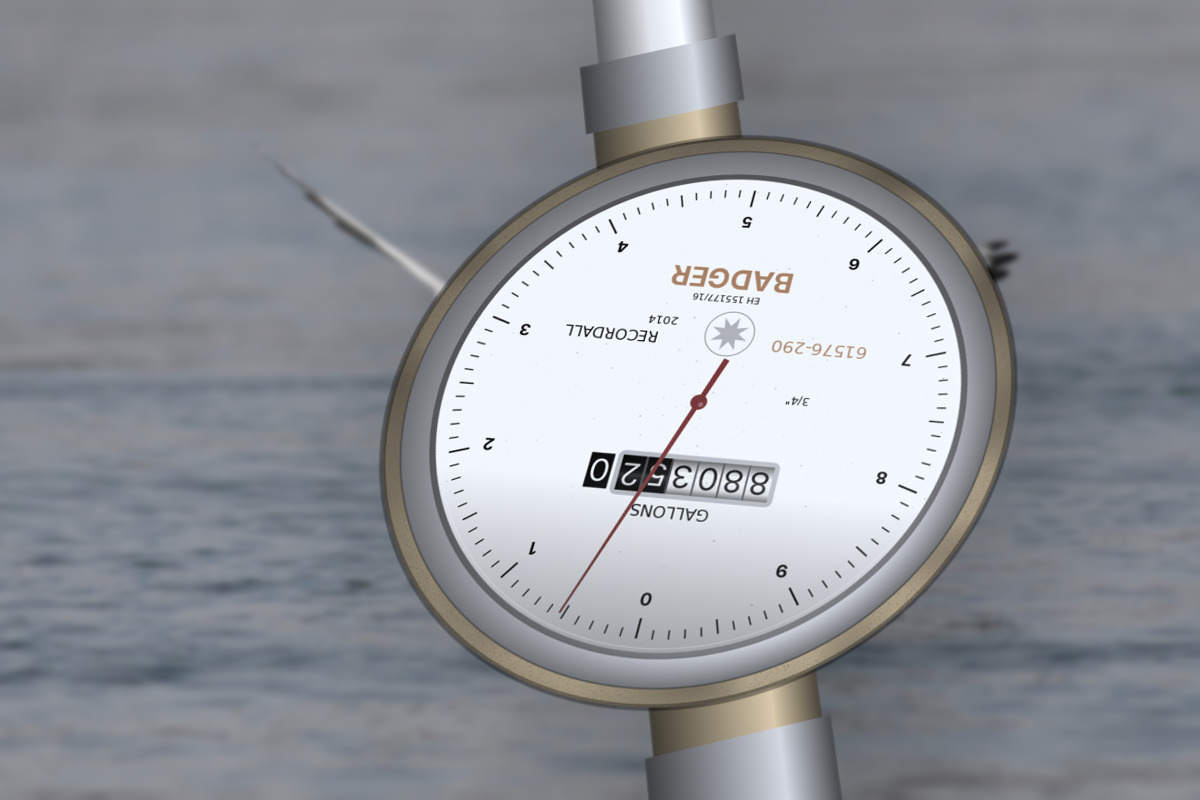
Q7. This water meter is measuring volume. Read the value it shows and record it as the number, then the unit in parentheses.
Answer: 8803520.5 (gal)
